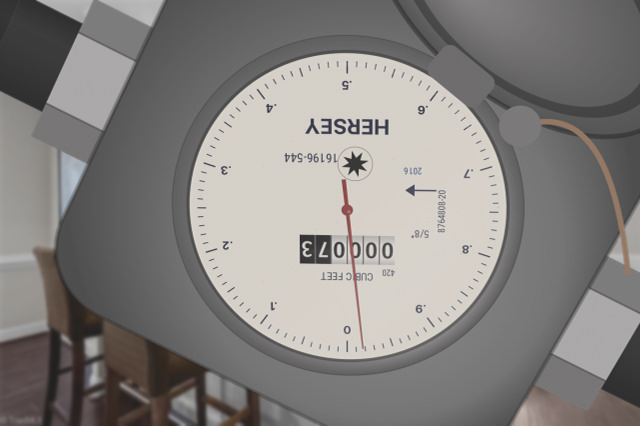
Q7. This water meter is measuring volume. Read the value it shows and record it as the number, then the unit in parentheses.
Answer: 72.98 (ft³)
